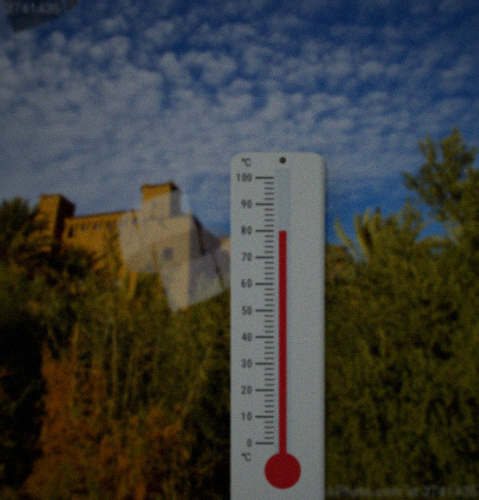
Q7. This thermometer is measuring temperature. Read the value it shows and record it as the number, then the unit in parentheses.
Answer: 80 (°C)
